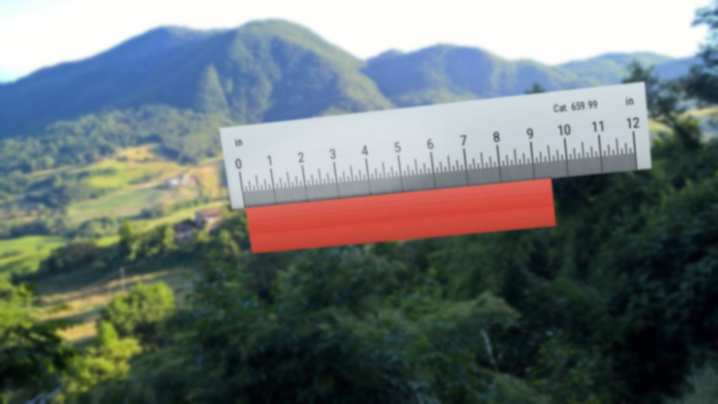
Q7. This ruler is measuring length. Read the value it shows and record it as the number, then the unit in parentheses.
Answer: 9.5 (in)
